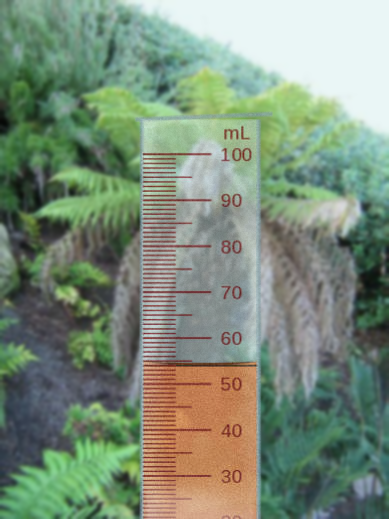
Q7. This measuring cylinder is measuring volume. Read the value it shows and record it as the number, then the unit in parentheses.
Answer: 54 (mL)
